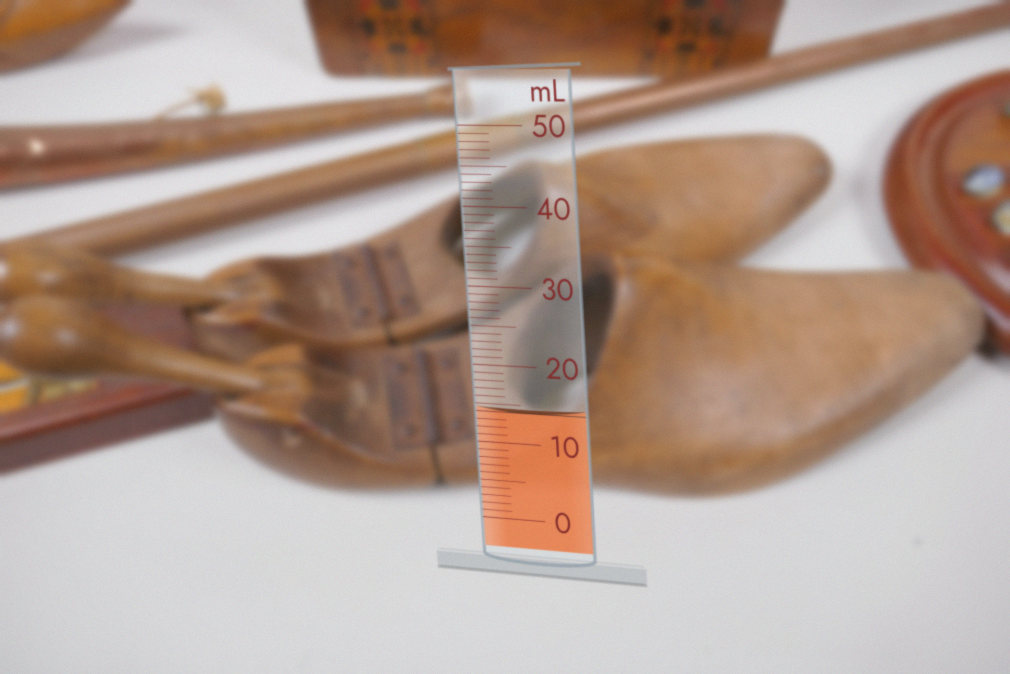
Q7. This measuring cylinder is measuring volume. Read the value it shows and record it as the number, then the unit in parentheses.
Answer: 14 (mL)
